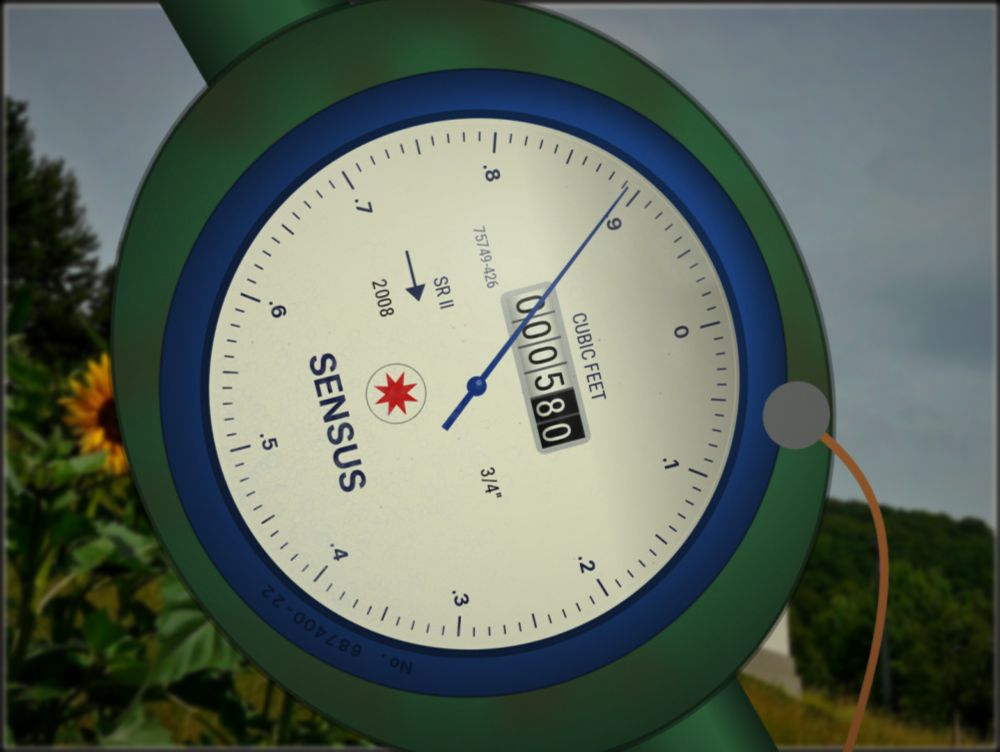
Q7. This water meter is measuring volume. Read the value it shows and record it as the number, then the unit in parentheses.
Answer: 579.89 (ft³)
